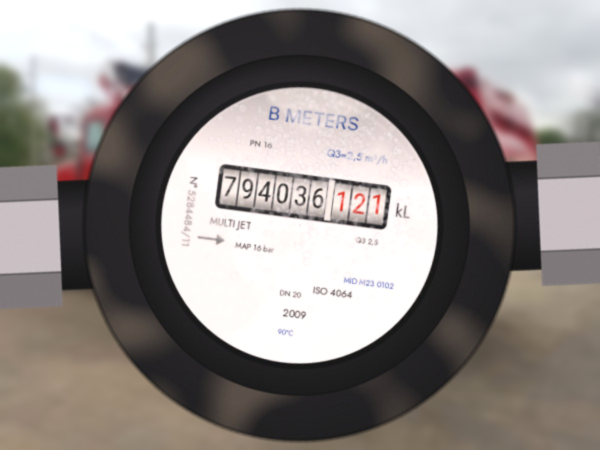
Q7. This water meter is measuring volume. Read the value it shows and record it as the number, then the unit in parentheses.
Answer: 794036.121 (kL)
